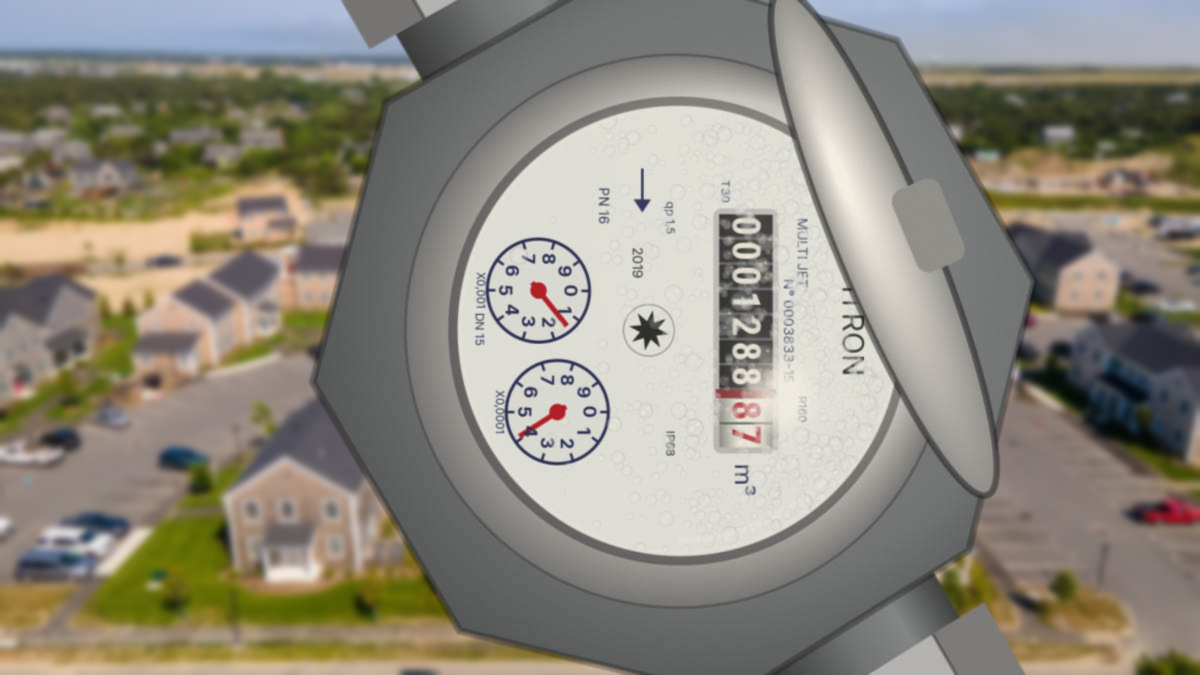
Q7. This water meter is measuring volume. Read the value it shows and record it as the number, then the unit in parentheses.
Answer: 1288.8714 (m³)
